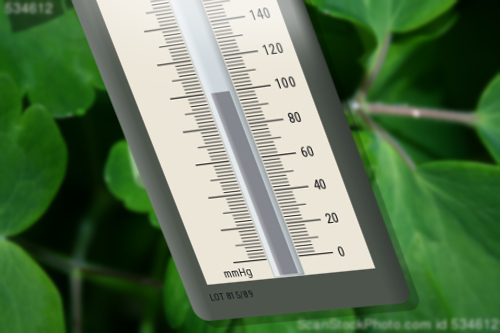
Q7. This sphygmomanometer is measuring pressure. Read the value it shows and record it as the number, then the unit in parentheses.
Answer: 100 (mmHg)
